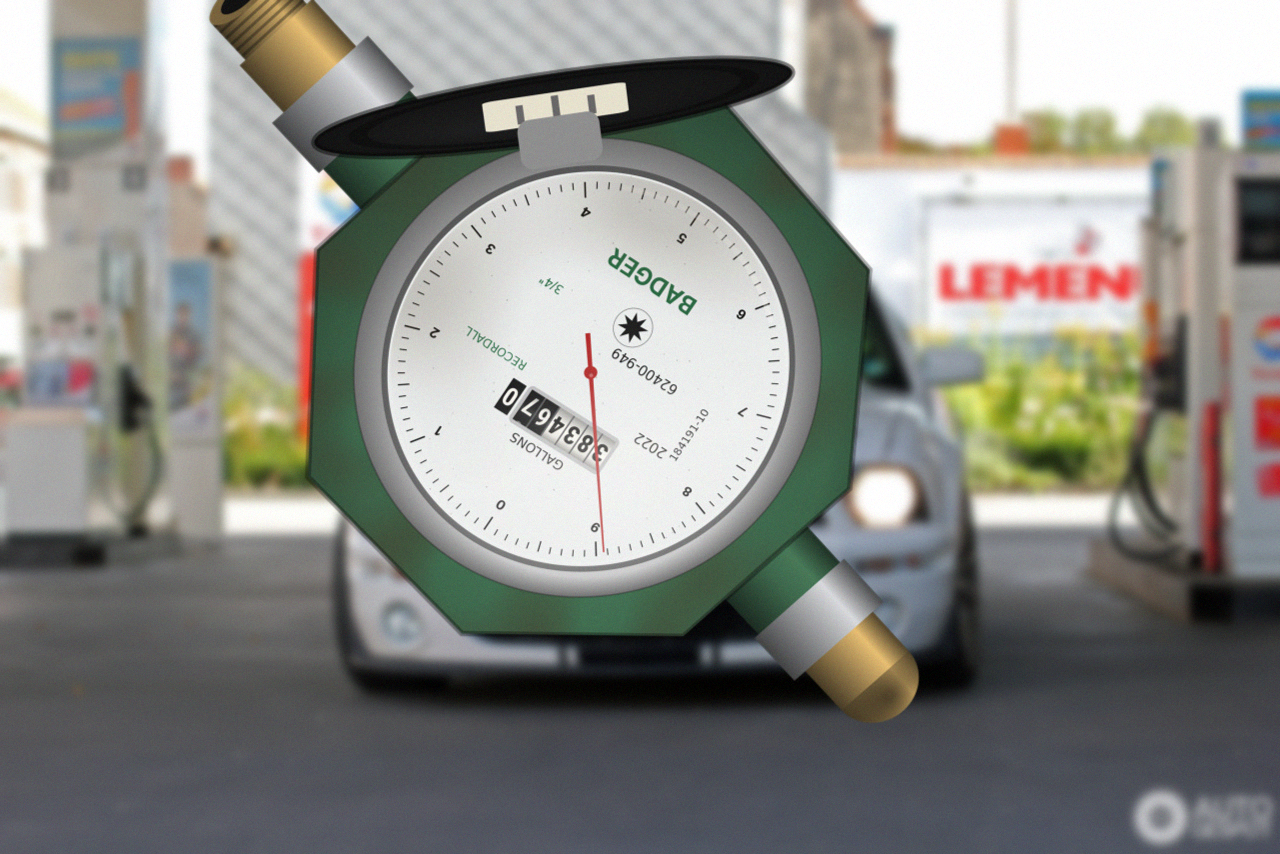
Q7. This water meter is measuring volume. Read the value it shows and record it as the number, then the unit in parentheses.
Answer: 3834668.9 (gal)
